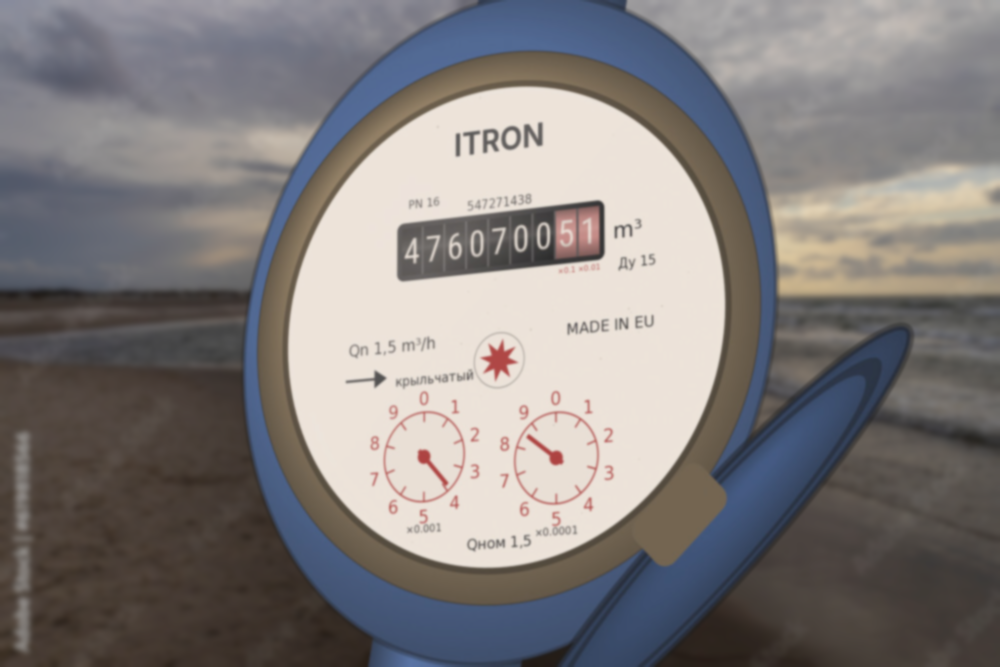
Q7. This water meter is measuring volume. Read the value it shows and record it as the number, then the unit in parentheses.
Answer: 4760700.5138 (m³)
